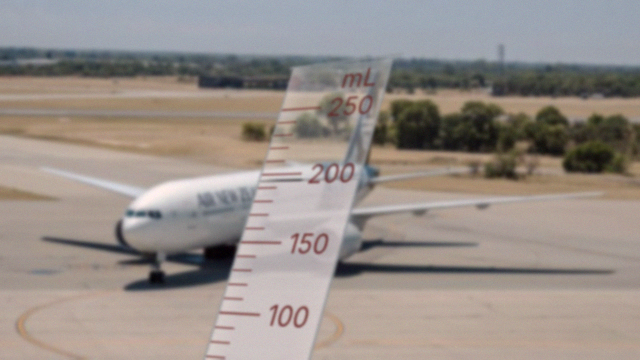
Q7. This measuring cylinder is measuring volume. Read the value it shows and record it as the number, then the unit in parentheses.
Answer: 195 (mL)
